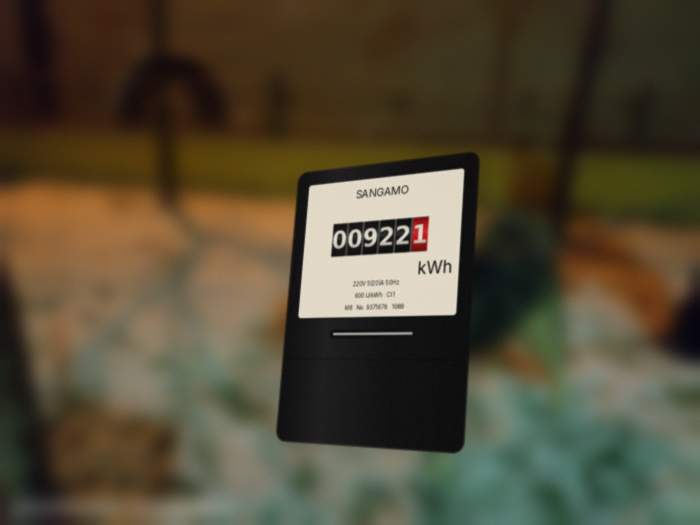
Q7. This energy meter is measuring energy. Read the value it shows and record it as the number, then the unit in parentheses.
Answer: 922.1 (kWh)
